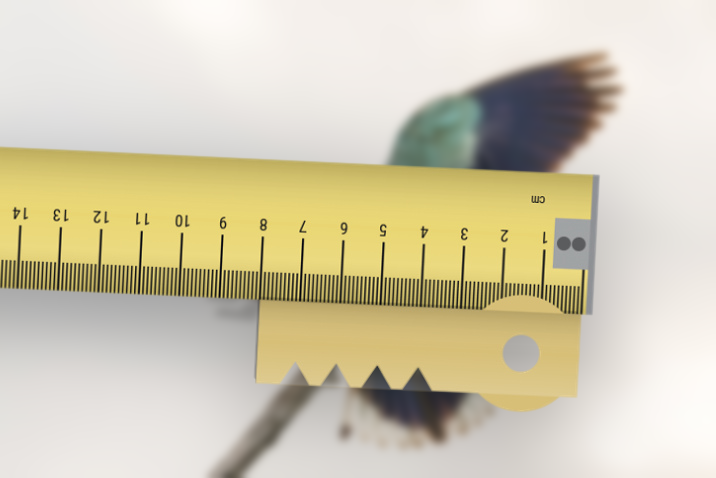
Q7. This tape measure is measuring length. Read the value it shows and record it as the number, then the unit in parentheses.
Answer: 8 (cm)
